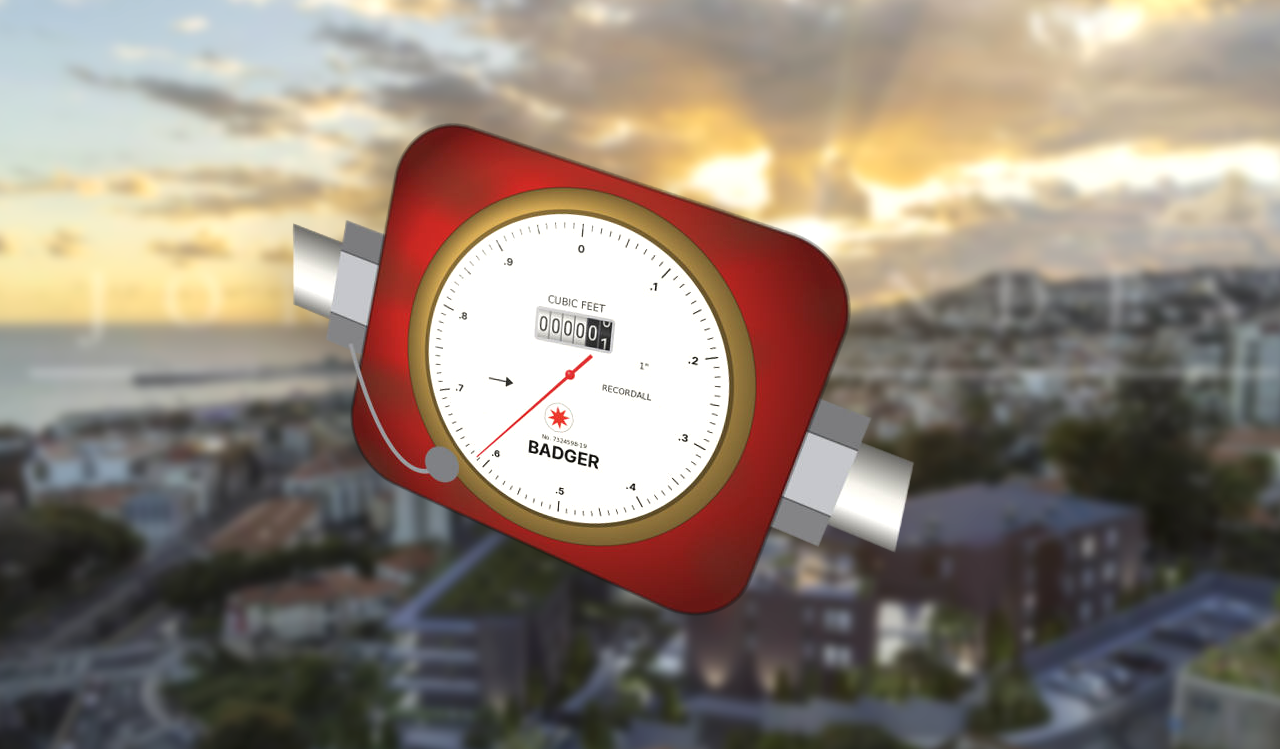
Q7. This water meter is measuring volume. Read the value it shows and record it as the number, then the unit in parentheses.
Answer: 0.61 (ft³)
